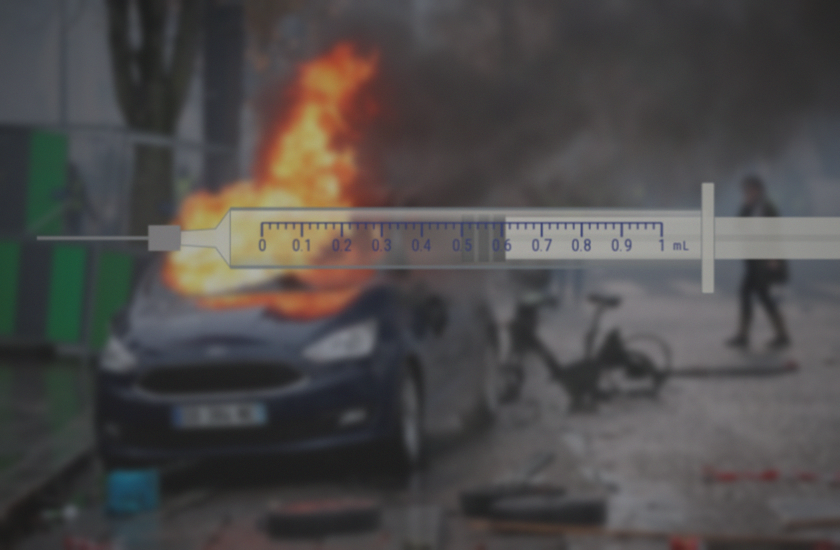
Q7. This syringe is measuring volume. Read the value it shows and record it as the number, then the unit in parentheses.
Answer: 0.5 (mL)
